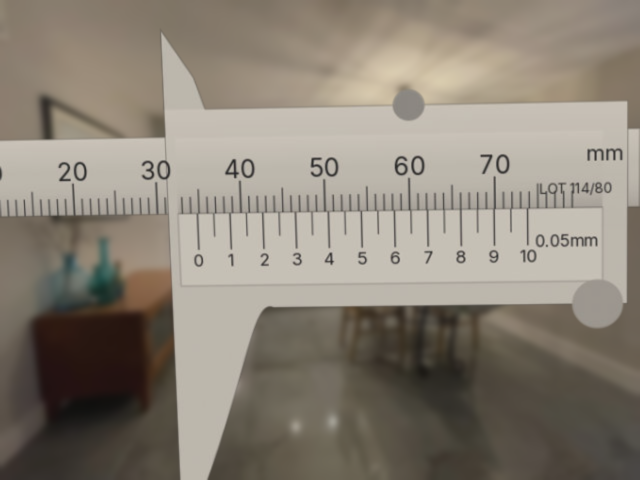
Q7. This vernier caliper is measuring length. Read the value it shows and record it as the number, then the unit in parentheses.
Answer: 34.8 (mm)
